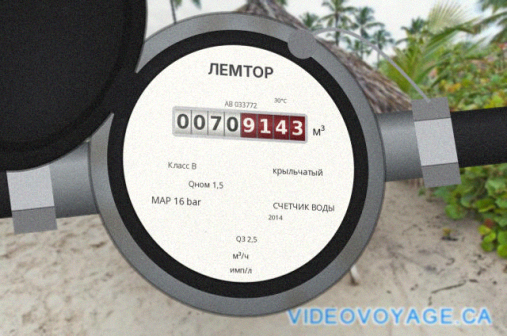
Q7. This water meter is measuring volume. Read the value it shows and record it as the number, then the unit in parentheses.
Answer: 70.9143 (m³)
